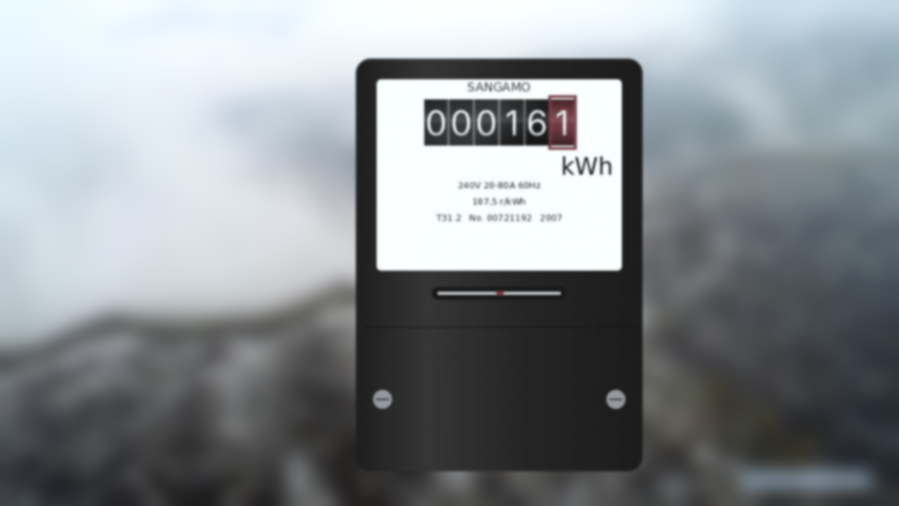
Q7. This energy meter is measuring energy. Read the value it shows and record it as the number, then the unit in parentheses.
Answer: 16.1 (kWh)
